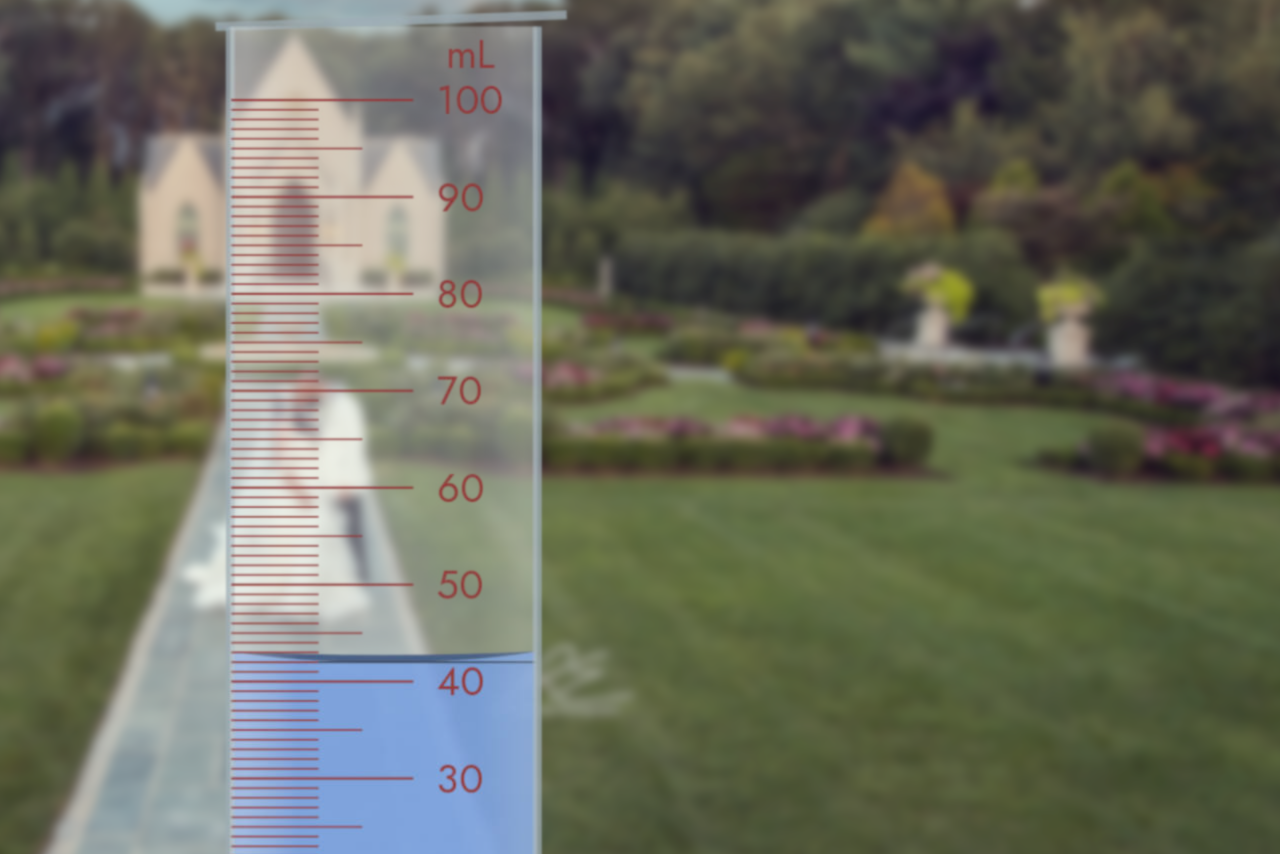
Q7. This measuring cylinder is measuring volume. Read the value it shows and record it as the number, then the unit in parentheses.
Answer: 42 (mL)
